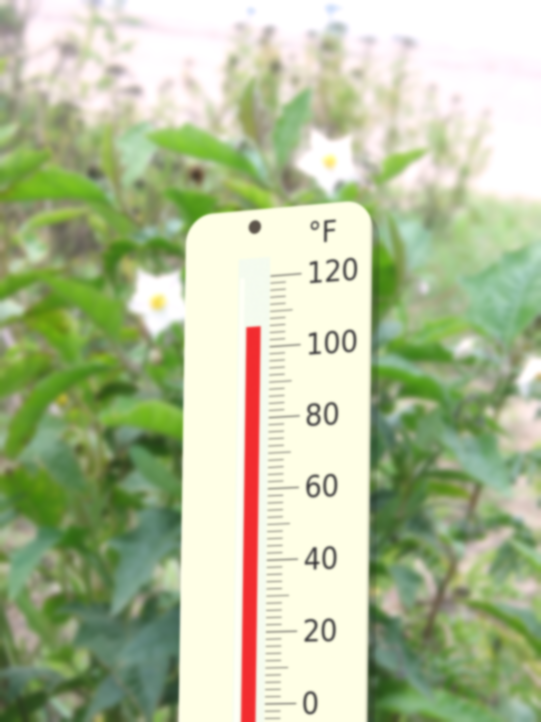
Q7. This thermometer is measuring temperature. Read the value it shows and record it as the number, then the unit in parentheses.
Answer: 106 (°F)
